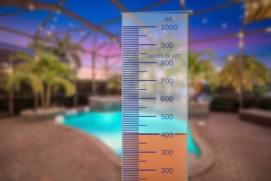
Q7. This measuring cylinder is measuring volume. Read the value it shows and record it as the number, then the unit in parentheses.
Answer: 400 (mL)
